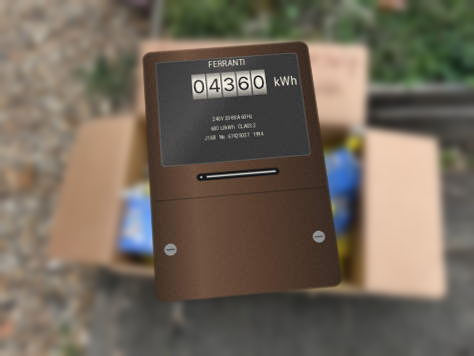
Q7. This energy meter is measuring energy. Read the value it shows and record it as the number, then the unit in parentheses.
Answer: 4360 (kWh)
